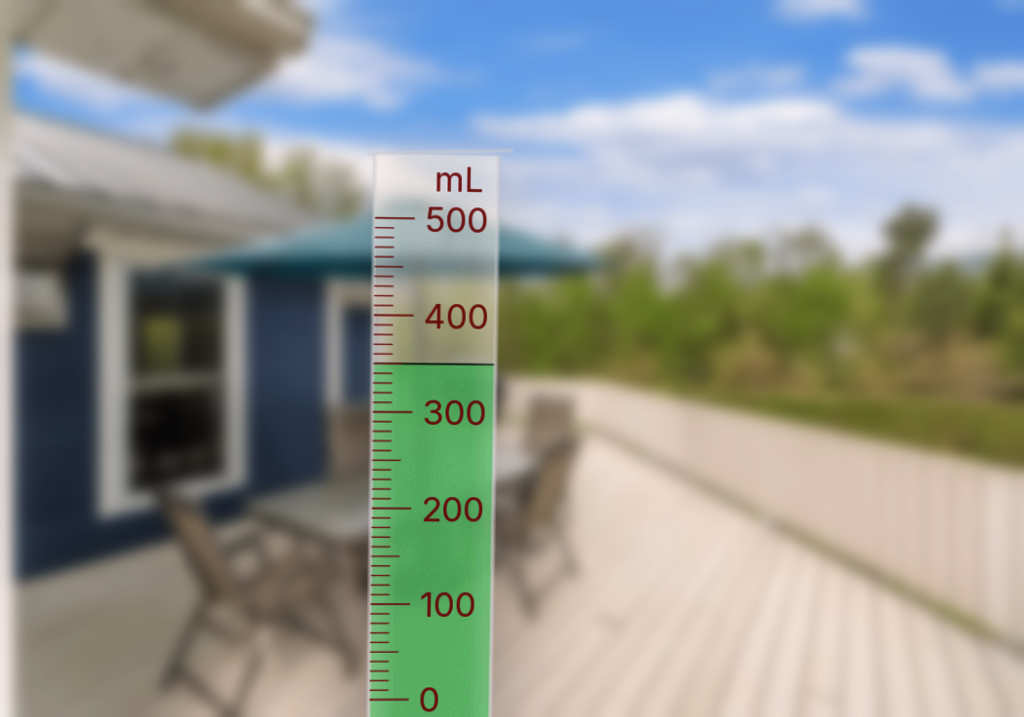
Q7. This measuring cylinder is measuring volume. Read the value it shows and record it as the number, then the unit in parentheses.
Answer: 350 (mL)
